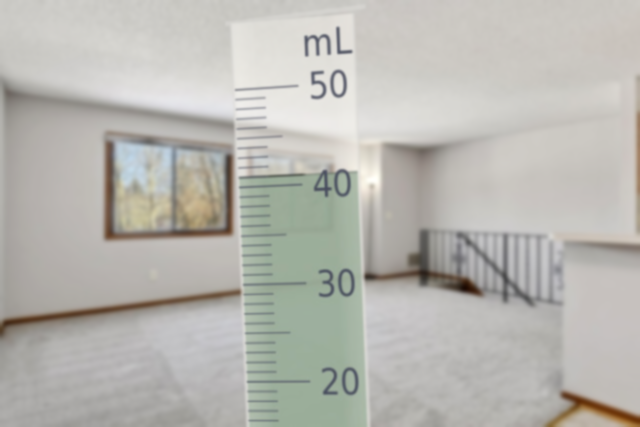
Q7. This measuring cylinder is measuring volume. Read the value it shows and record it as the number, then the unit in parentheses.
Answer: 41 (mL)
